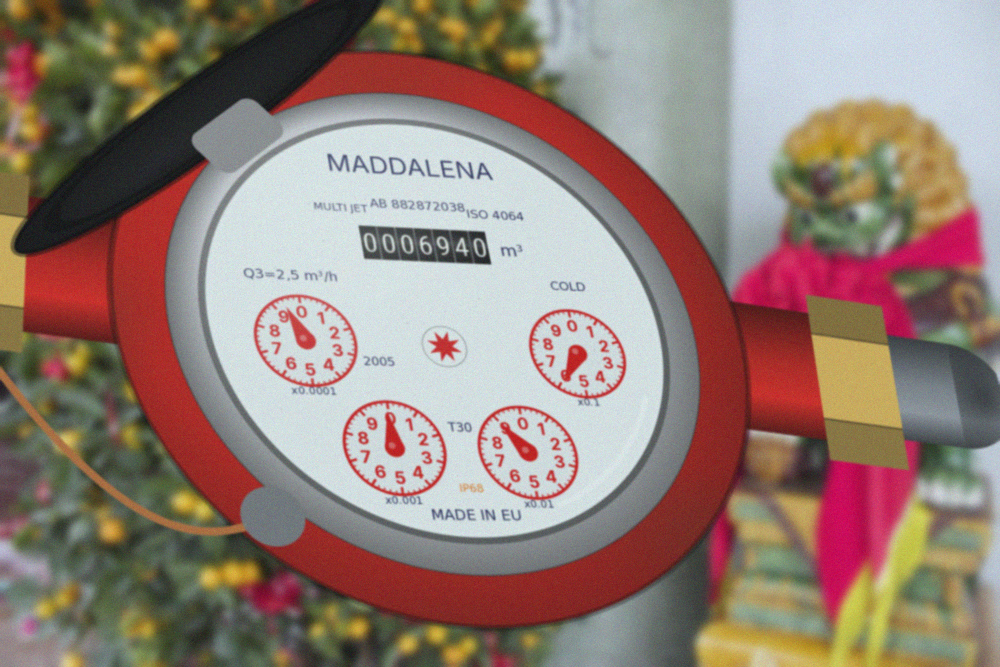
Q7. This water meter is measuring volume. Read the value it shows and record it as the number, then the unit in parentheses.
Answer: 6940.5899 (m³)
